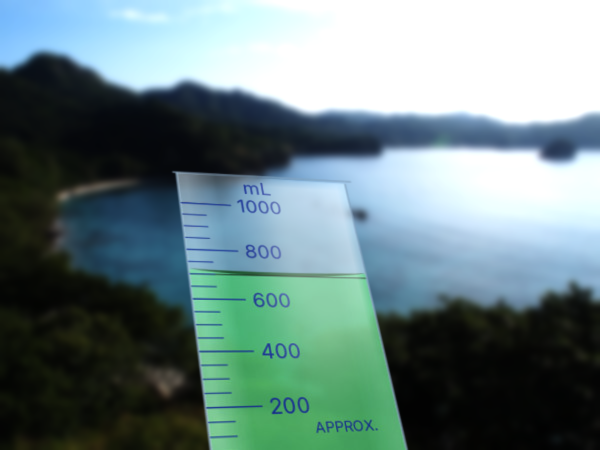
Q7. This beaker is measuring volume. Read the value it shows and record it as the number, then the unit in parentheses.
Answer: 700 (mL)
